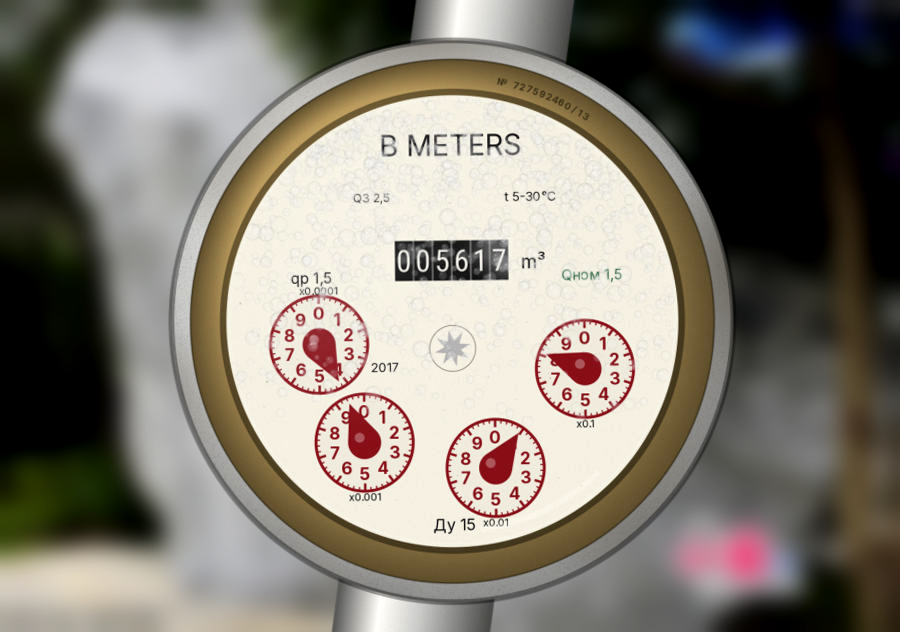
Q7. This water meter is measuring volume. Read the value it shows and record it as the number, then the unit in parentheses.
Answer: 5617.8094 (m³)
